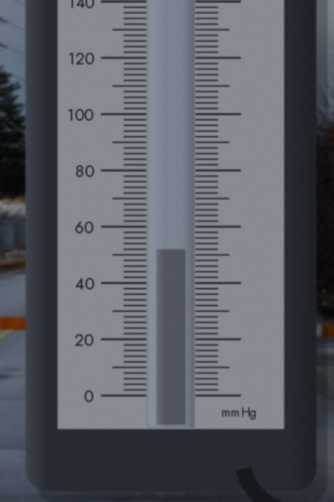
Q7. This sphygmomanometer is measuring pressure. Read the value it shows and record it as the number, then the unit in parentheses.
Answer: 52 (mmHg)
